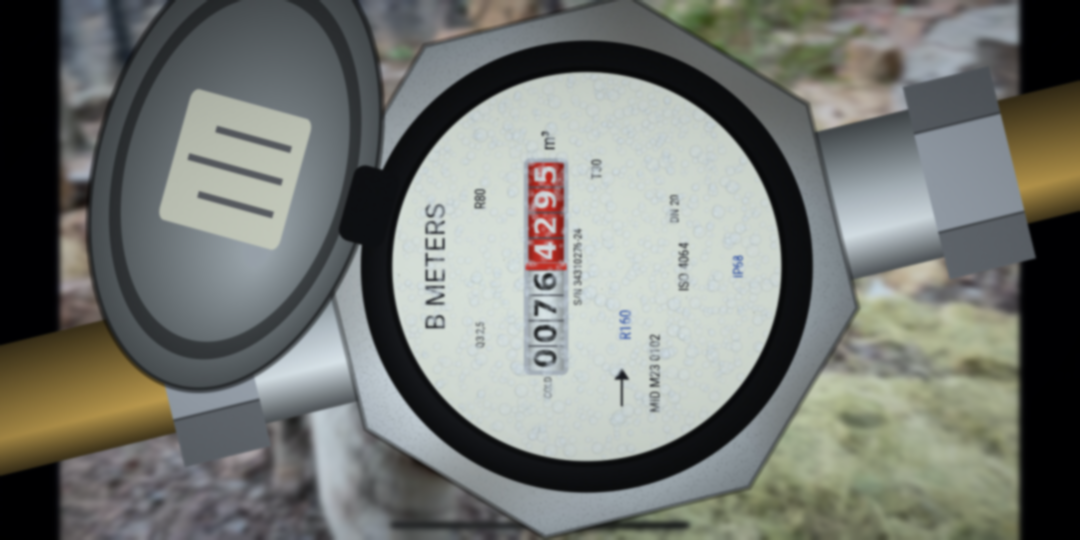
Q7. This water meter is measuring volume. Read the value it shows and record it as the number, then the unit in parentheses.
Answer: 76.4295 (m³)
